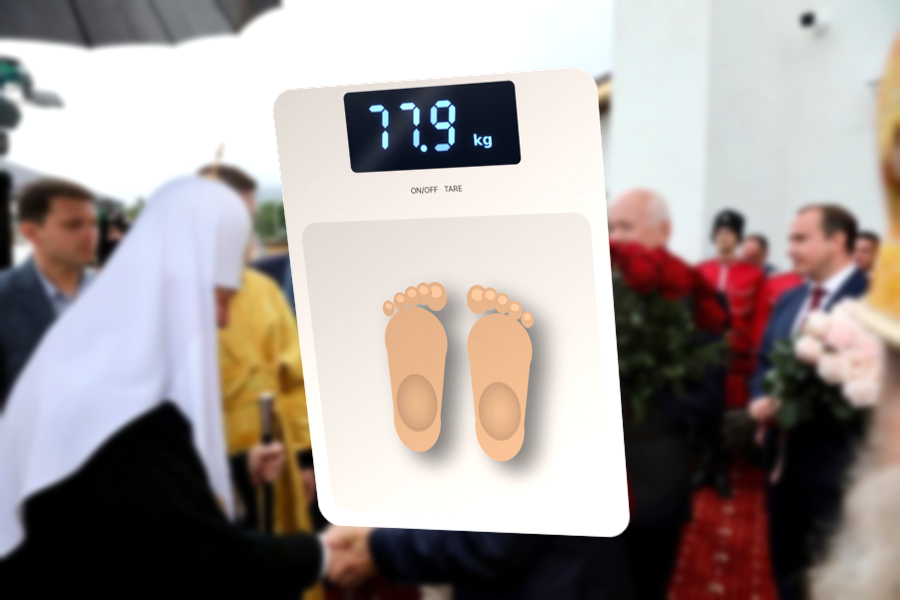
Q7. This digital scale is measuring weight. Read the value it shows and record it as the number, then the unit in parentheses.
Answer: 77.9 (kg)
